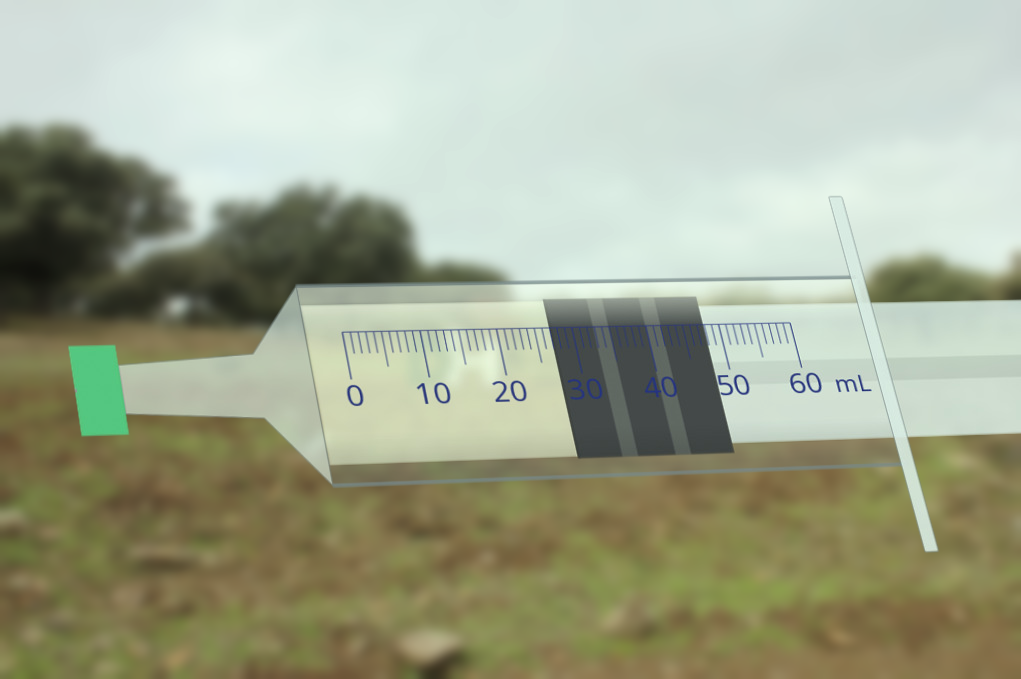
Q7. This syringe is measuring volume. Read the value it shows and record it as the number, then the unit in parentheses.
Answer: 27 (mL)
